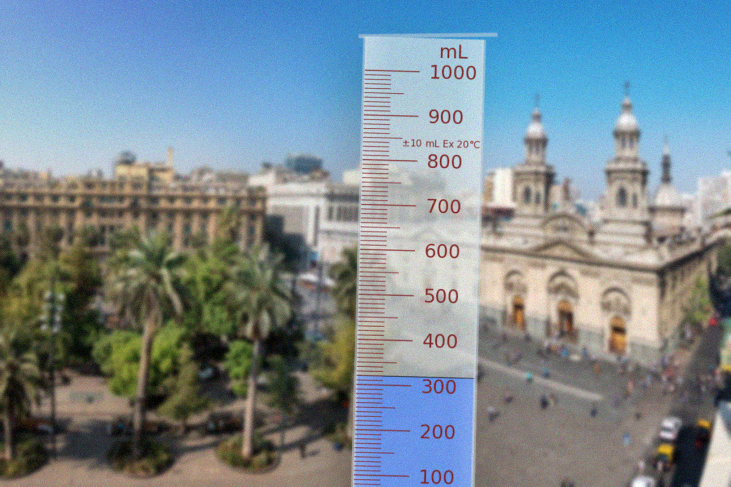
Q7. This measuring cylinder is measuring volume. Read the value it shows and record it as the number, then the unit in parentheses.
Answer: 320 (mL)
